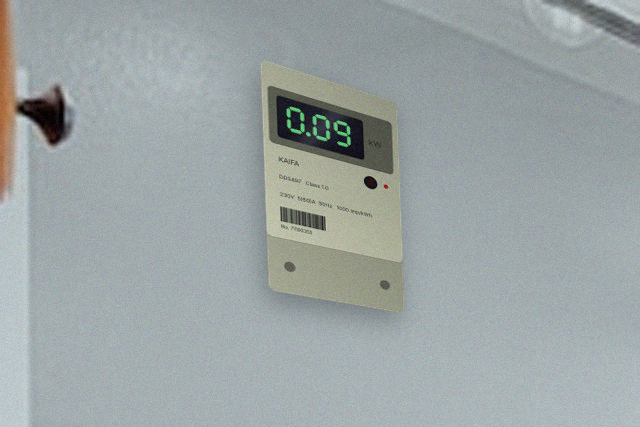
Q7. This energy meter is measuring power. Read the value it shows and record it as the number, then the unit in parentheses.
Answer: 0.09 (kW)
